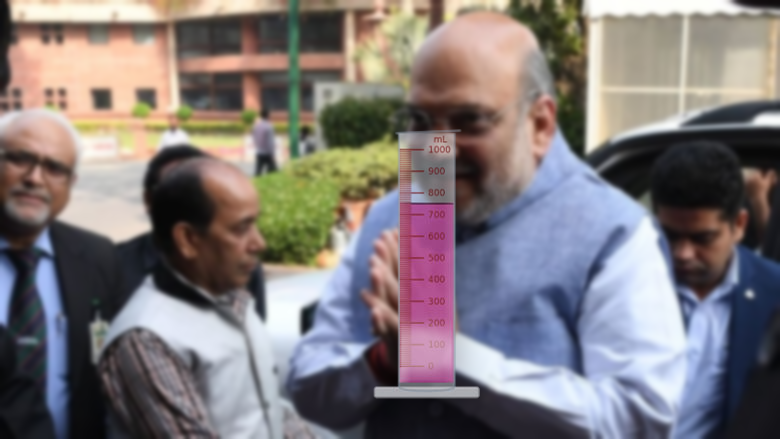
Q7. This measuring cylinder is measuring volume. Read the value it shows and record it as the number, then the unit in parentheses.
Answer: 750 (mL)
